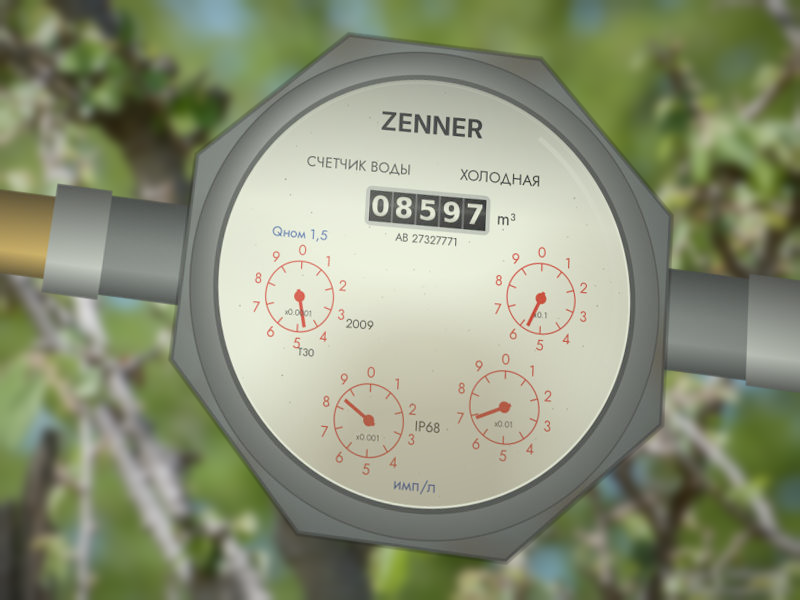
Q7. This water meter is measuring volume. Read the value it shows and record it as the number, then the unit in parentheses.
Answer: 8597.5684 (m³)
